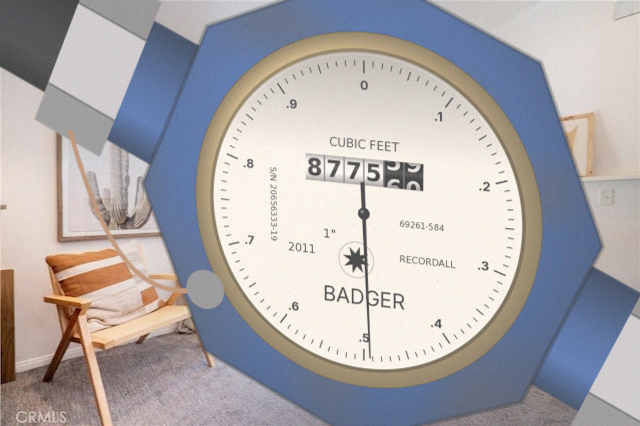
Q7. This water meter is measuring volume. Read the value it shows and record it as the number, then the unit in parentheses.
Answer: 877559.49 (ft³)
